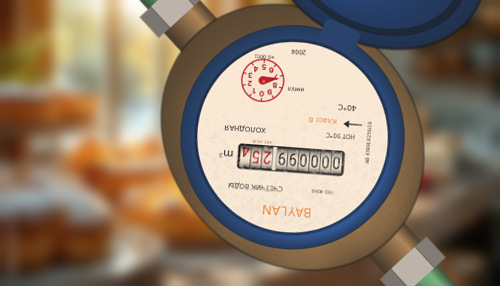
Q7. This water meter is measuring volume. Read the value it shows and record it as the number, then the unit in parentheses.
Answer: 99.2537 (m³)
